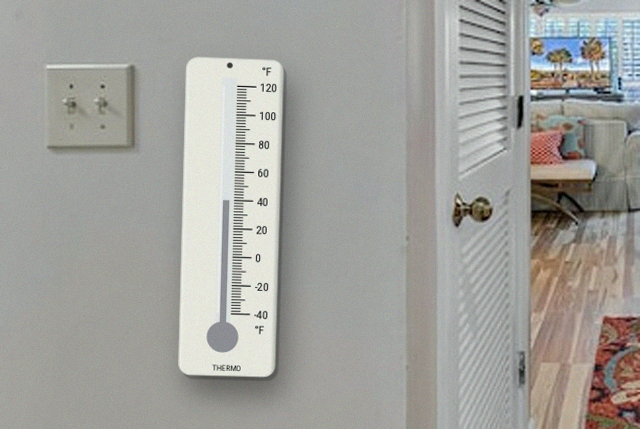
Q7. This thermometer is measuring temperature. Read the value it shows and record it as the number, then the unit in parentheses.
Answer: 40 (°F)
